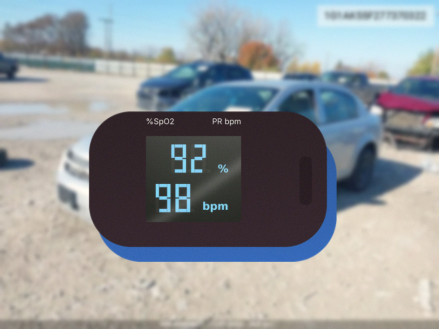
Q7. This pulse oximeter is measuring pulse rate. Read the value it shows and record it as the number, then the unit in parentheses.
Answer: 98 (bpm)
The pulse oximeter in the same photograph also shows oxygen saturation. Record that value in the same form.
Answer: 92 (%)
